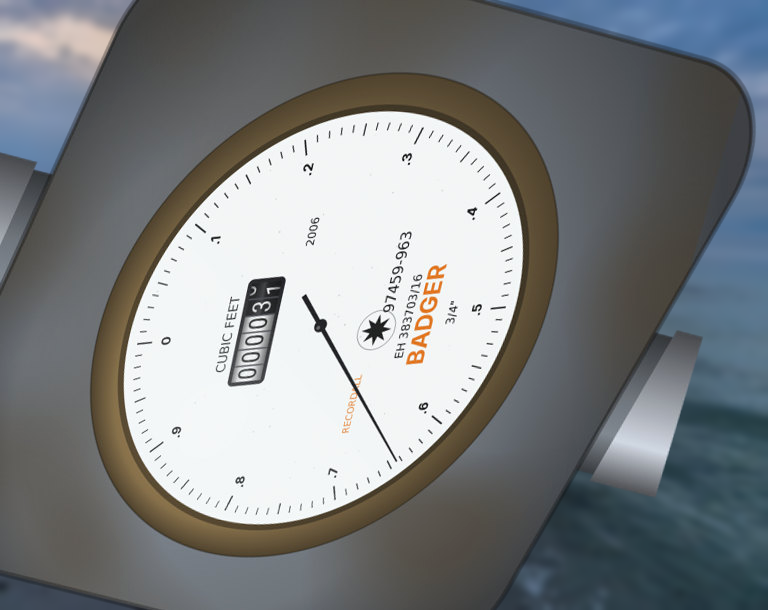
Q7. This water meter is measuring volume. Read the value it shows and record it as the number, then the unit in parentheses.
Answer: 30.64 (ft³)
